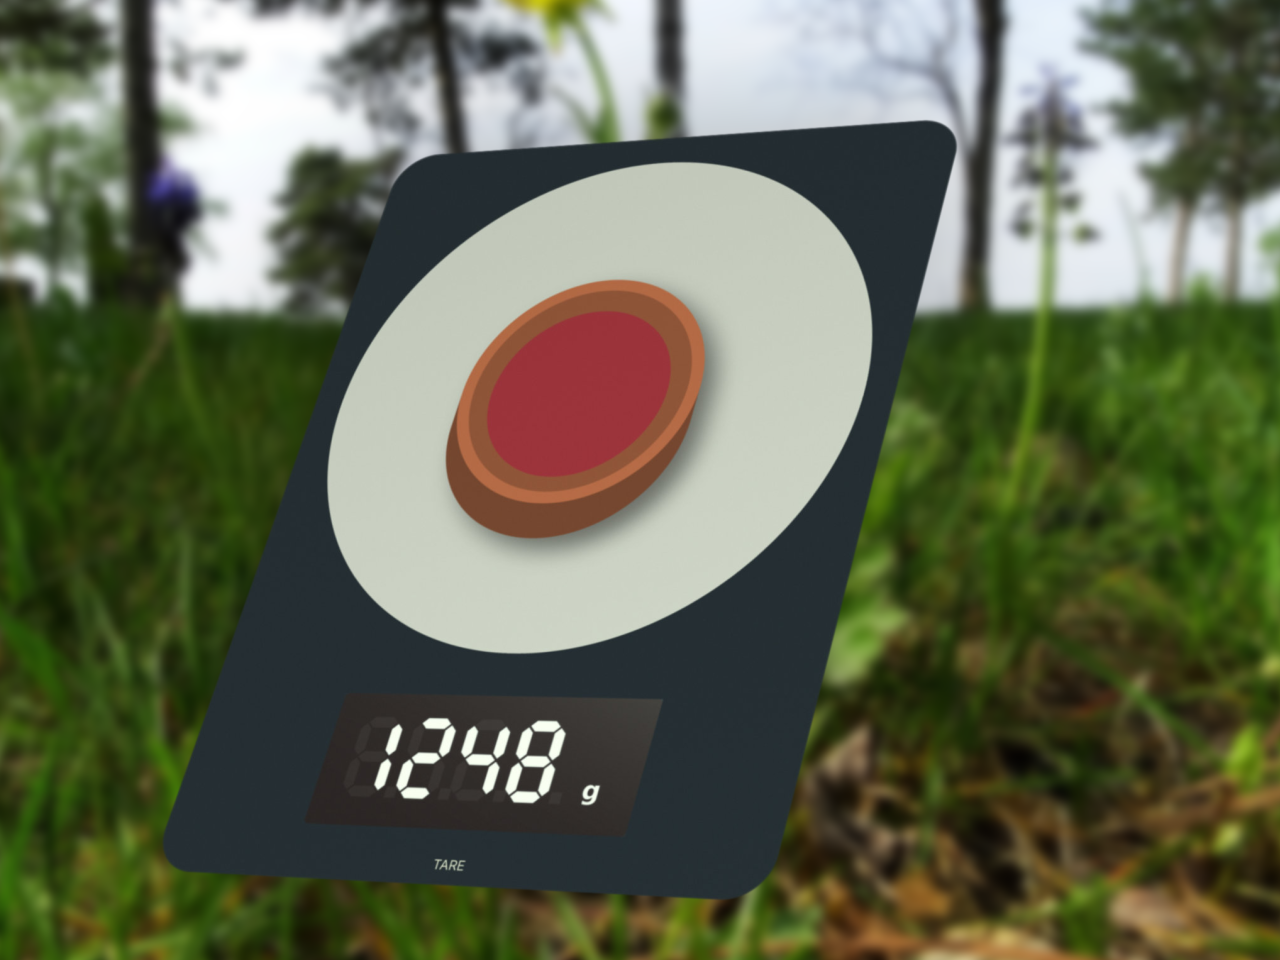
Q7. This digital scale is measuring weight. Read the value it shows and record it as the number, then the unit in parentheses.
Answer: 1248 (g)
